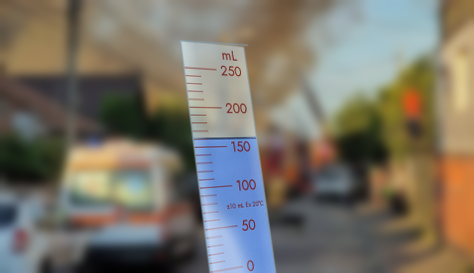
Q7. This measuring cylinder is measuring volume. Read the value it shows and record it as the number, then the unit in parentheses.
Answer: 160 (mL)
